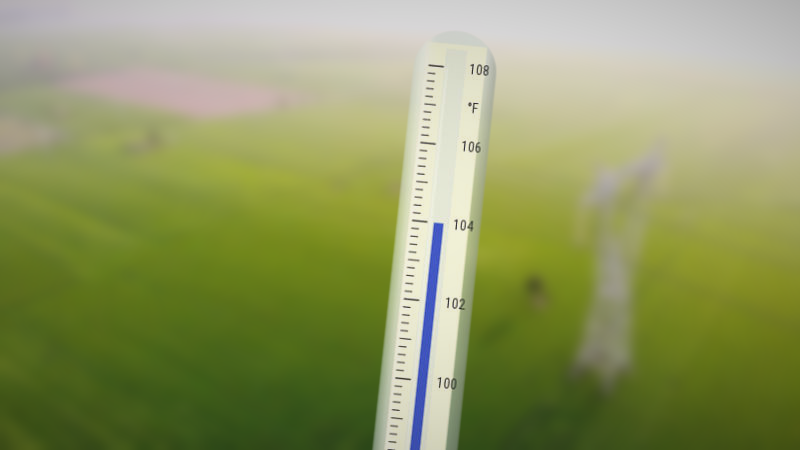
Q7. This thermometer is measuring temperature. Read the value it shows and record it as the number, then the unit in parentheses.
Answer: 104 (°F)
